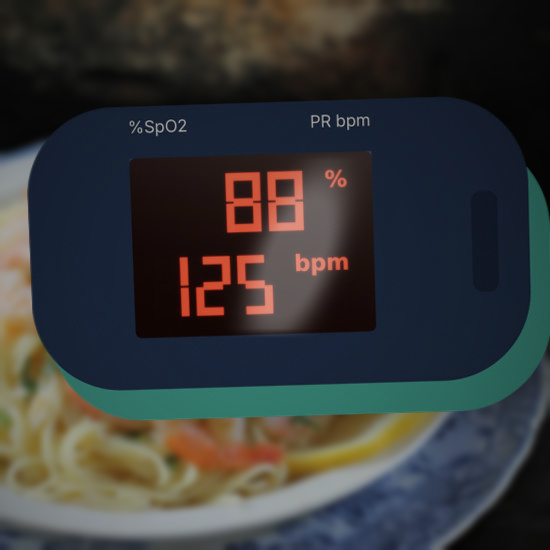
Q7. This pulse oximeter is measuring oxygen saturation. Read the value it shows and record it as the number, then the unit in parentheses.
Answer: 88 (%)
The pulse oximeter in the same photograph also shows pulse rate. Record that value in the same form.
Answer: 125 (bpm)
